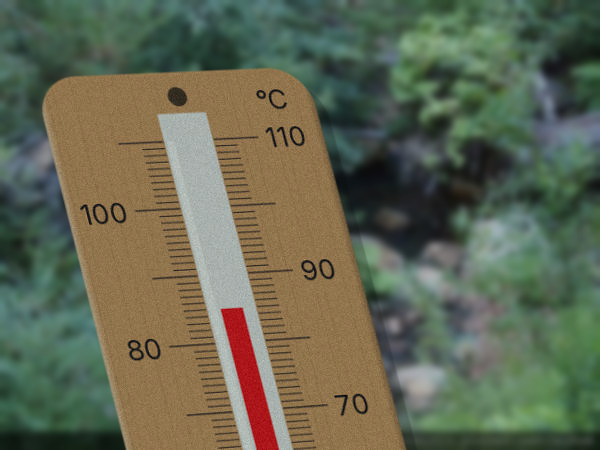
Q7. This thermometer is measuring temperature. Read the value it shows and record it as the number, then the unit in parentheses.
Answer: 85 (°C)
